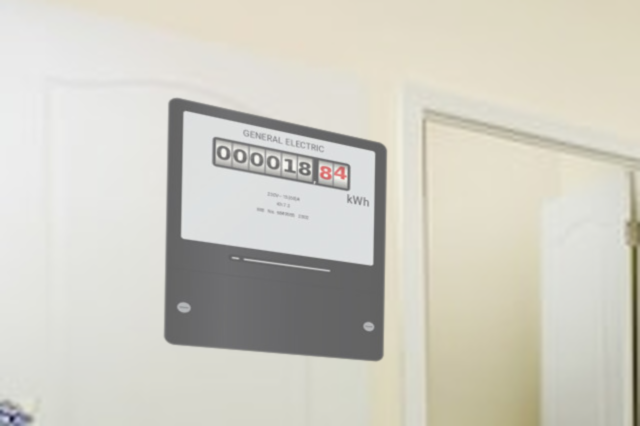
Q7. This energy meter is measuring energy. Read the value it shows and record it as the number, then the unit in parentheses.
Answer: 18.84 (kWh)
